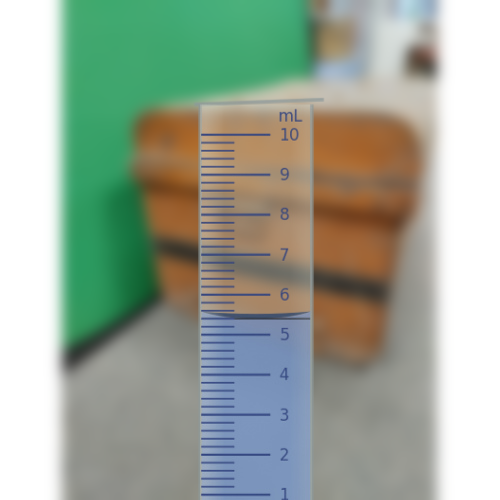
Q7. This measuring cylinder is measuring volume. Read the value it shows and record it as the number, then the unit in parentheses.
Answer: 5.4 (mL)
